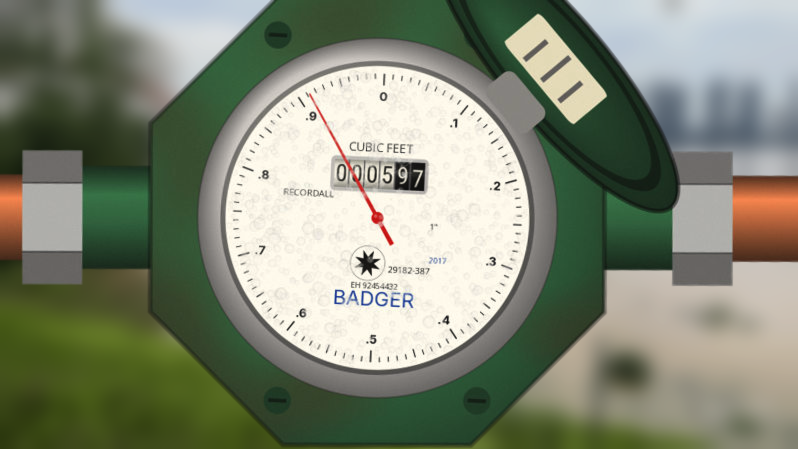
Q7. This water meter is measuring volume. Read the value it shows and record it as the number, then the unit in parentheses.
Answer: 596.91 (ft³)
